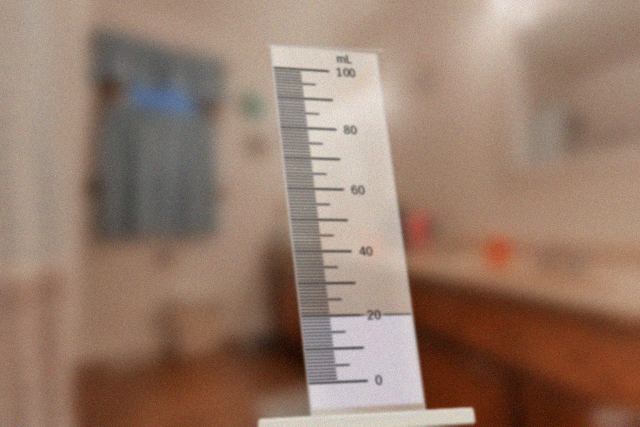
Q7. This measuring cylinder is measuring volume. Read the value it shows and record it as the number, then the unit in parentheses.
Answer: 20 (mL)
